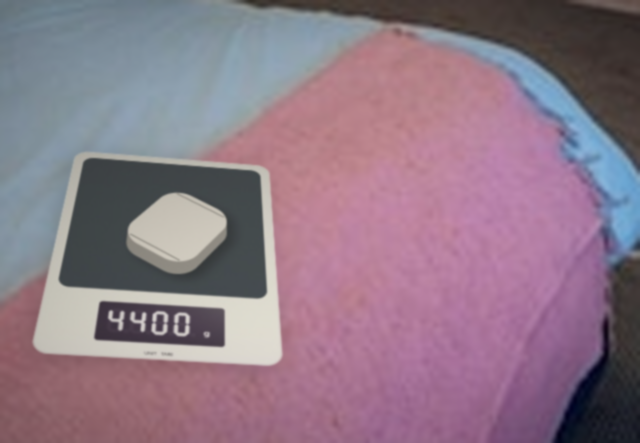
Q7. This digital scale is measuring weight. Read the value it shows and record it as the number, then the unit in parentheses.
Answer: 4400 (g)
